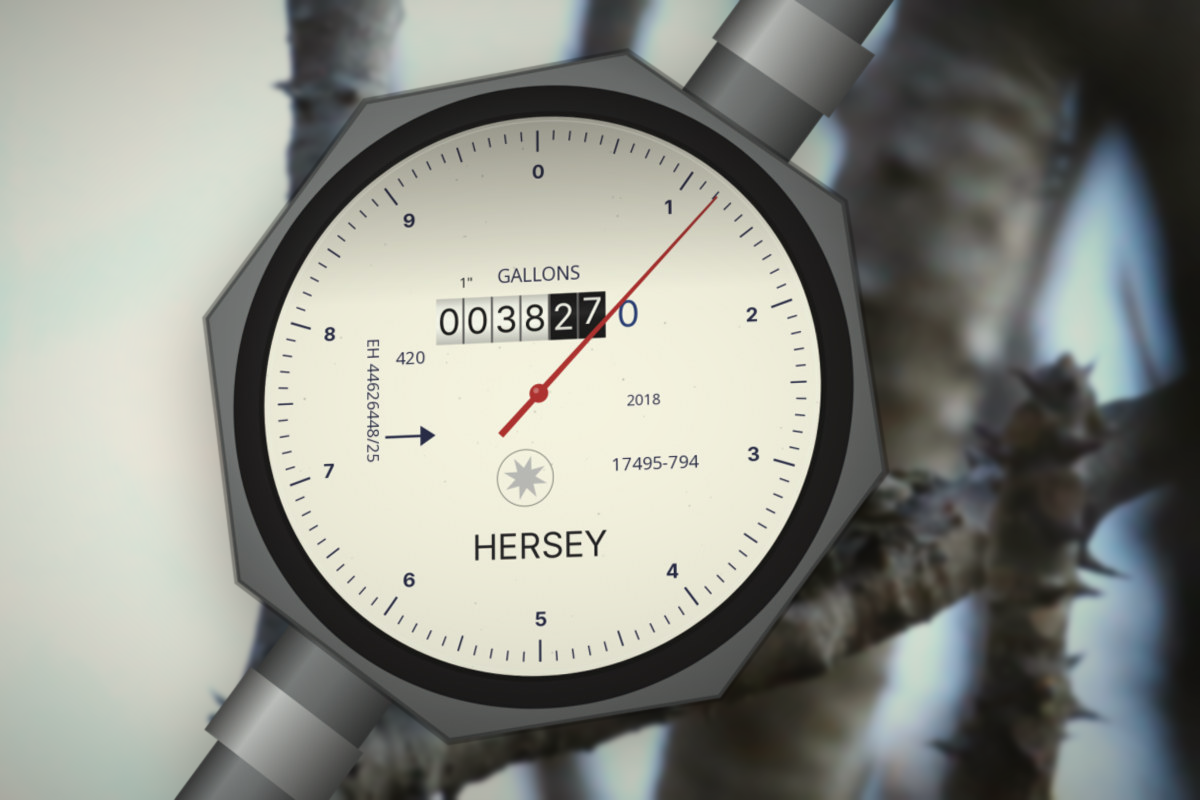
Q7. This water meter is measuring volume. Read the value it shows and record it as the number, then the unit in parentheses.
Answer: 38271.2 (gal)
